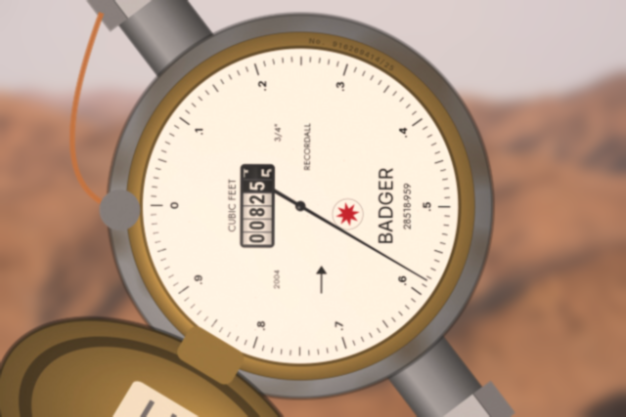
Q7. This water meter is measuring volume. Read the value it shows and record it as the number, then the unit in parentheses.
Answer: 8254.58 (ft³)
